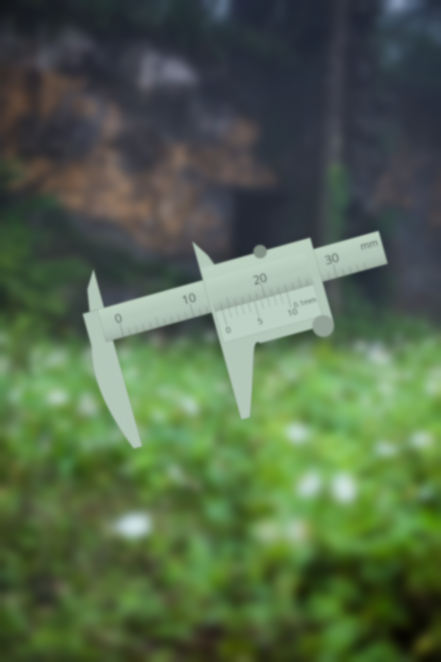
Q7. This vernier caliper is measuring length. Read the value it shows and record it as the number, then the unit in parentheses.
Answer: 14.0 (mm)
